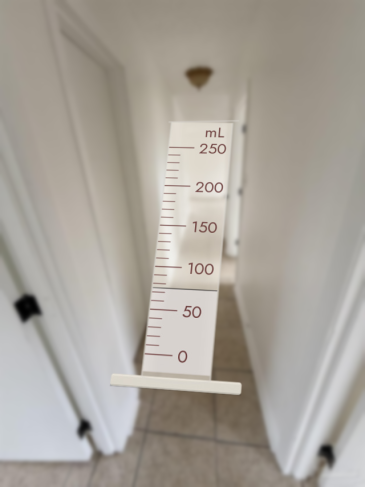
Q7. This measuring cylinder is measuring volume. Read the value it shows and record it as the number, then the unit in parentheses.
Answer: 75 (mL)
